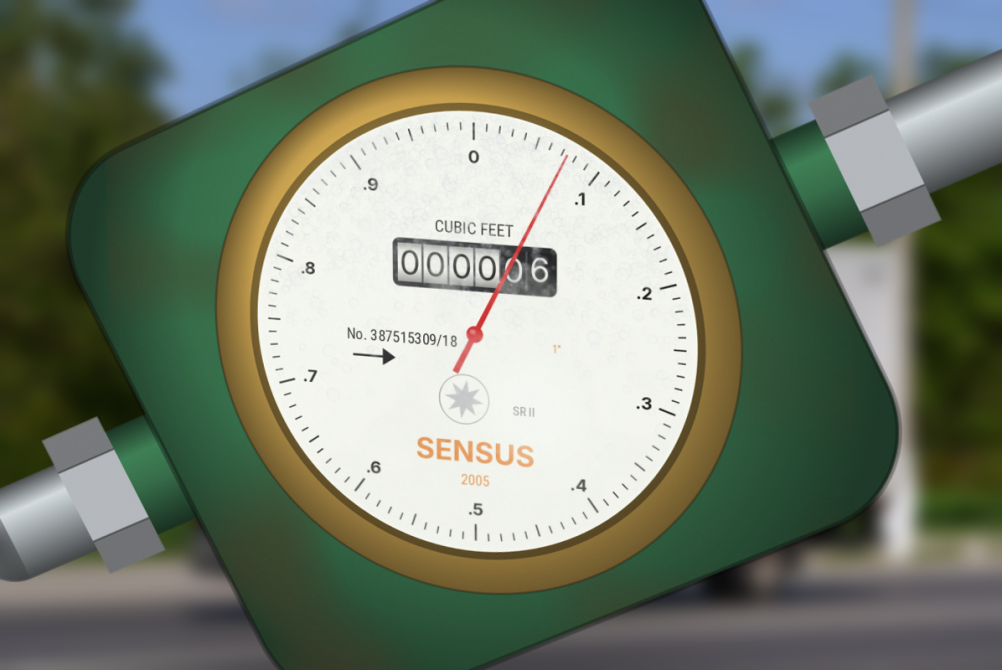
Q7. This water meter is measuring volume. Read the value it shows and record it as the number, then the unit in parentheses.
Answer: 6.07 (ft³)
